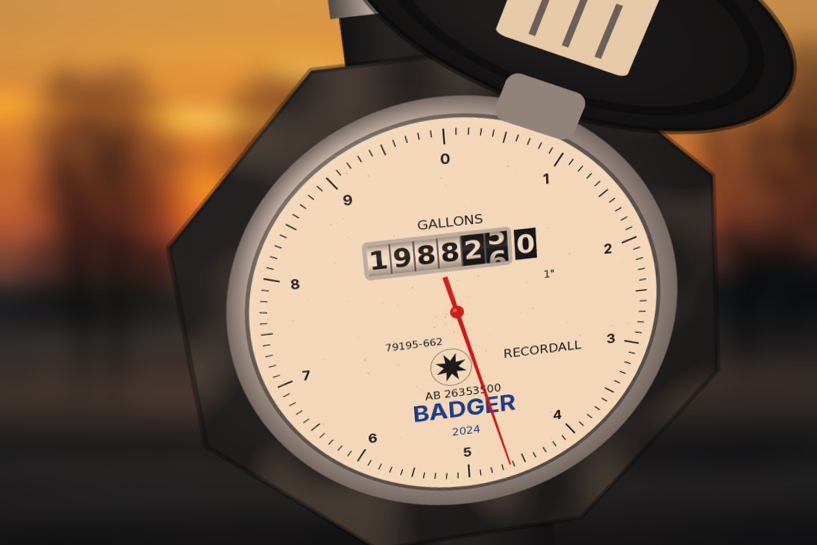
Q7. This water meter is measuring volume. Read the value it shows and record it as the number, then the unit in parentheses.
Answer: 1988254.6 (gal)
